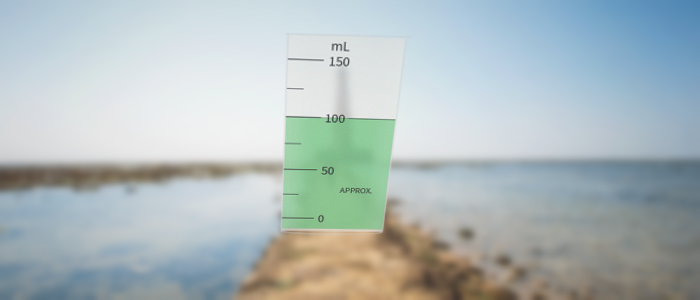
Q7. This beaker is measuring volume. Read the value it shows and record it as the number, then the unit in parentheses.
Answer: 100 (mL)
